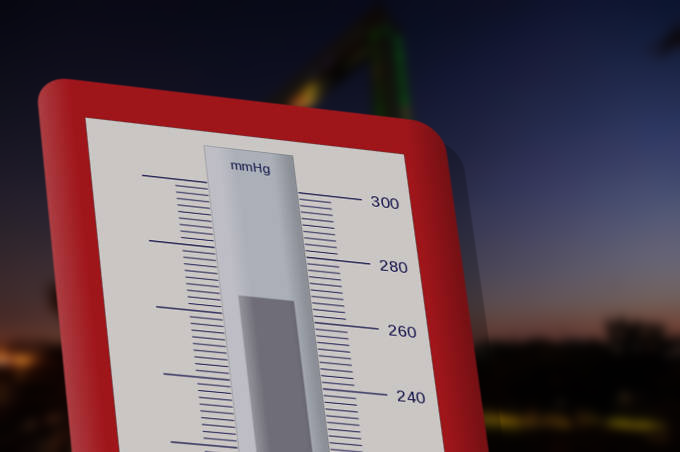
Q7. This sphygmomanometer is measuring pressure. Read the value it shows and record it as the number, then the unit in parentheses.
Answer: 266 (mmHg)
